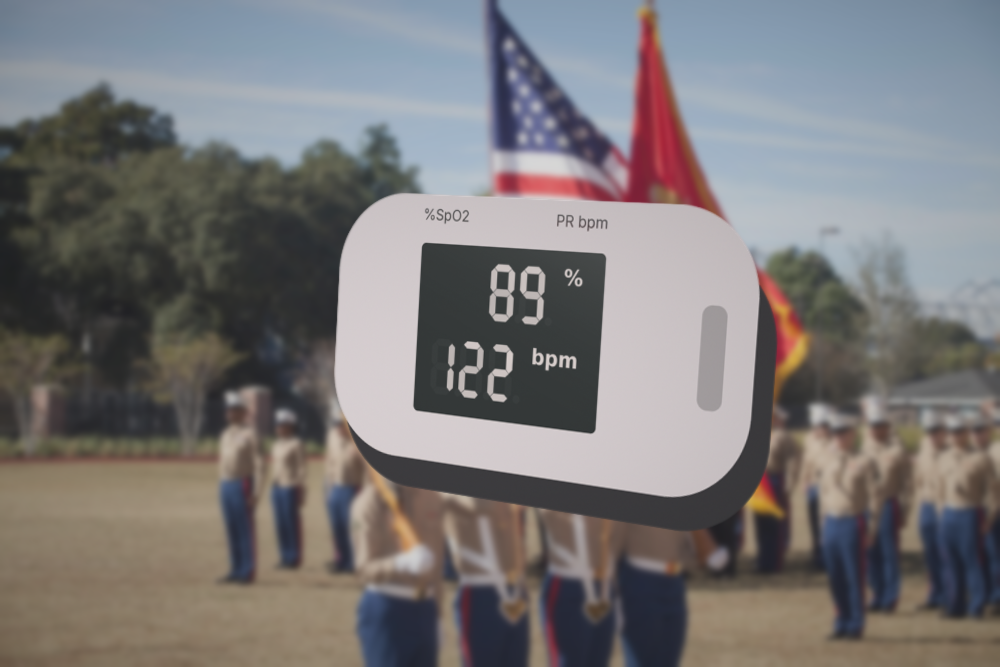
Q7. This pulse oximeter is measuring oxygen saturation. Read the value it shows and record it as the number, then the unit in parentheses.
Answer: 89 (%)
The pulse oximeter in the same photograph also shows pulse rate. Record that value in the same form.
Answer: 122 (bpm)
